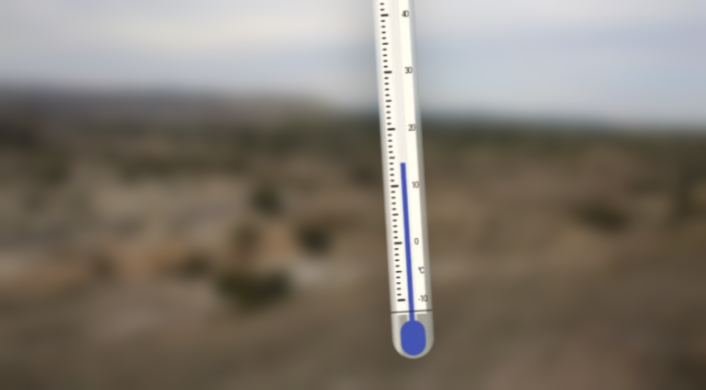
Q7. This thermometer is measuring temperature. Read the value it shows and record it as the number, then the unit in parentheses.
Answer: 14 (°C)
